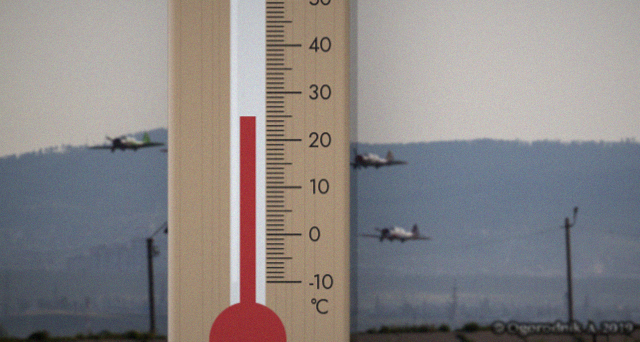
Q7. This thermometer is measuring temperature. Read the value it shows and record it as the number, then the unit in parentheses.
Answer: 25 (°C)
